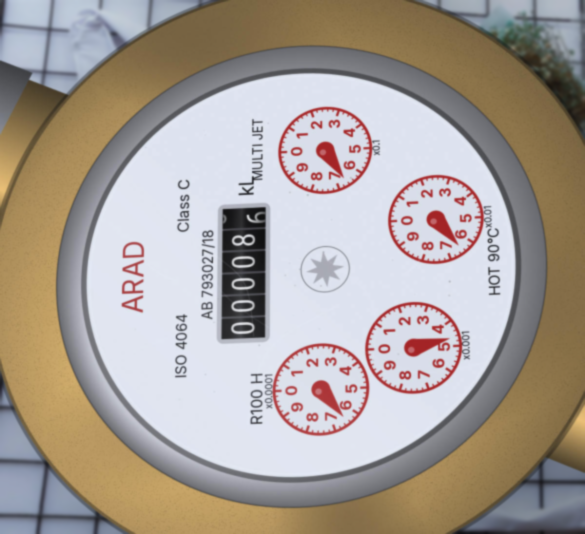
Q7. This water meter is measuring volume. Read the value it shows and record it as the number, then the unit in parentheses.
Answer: 85.6646 (kL)
